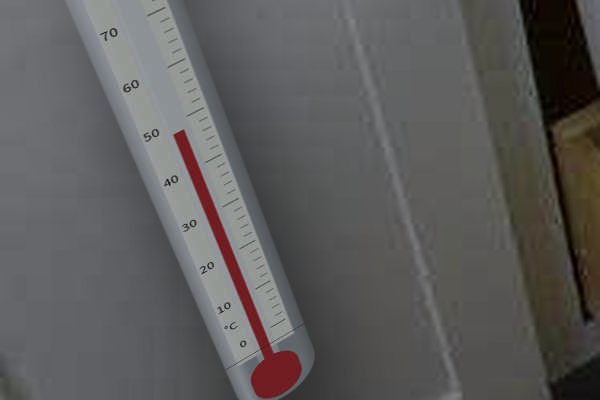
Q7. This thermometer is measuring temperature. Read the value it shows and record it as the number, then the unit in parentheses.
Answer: 48 (°C)
